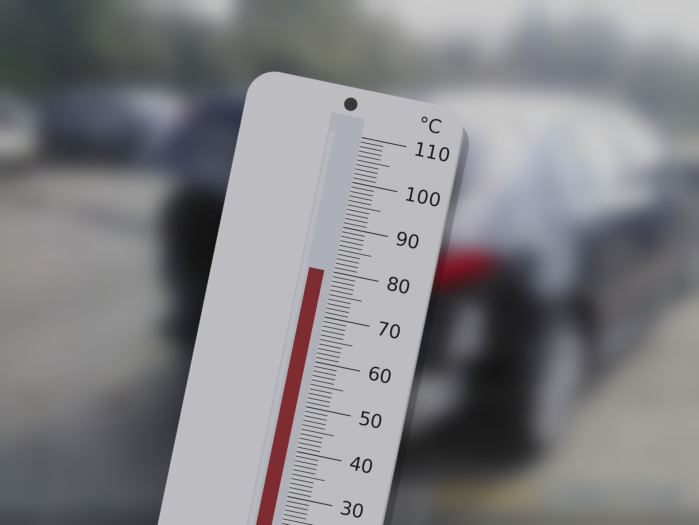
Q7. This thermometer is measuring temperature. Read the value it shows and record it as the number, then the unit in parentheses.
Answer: 80 (°C)
